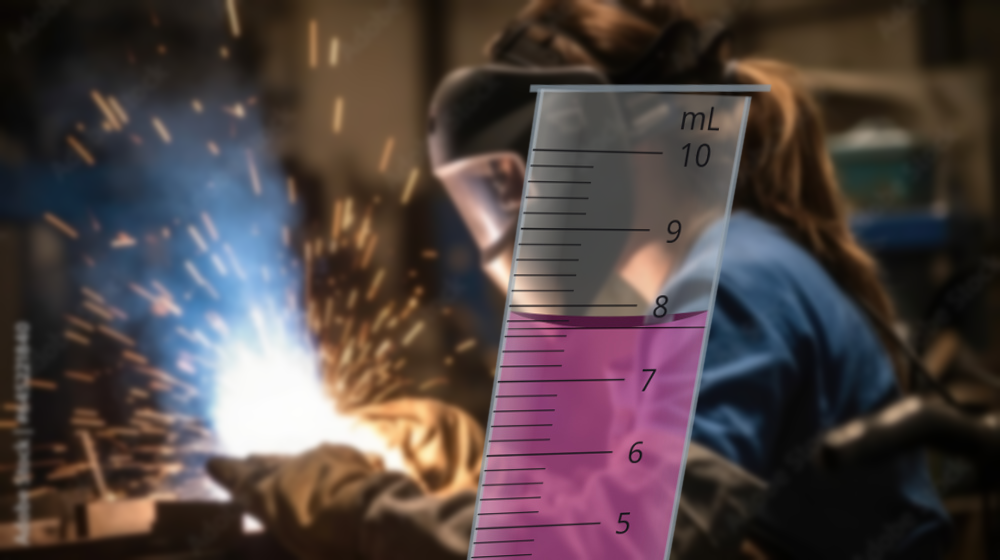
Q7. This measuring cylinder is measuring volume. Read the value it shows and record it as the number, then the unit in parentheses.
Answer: 7.7 (mL)
